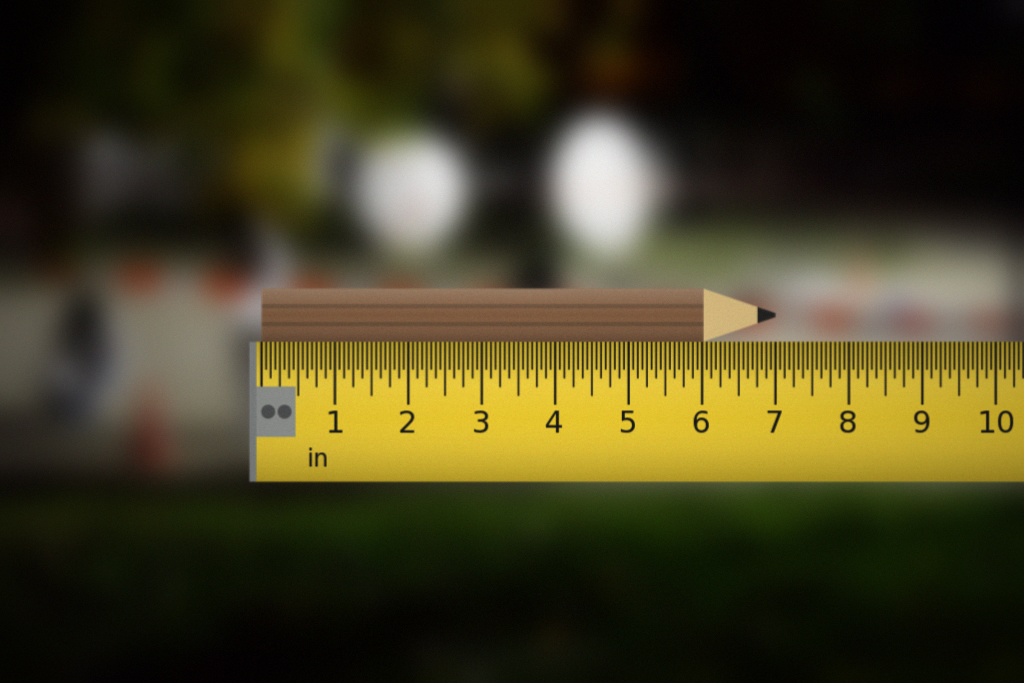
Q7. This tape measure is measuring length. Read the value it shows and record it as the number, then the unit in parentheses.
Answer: 7 (in)
